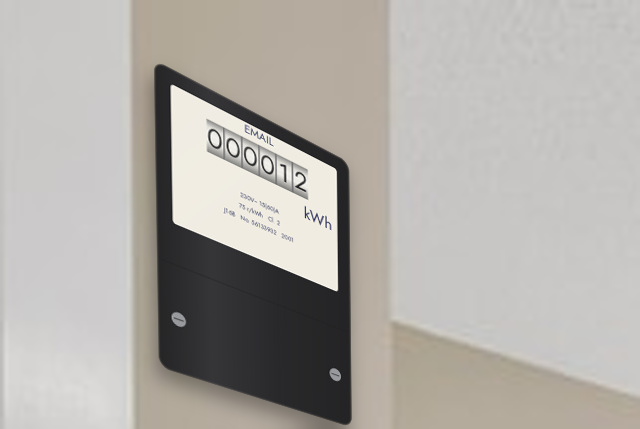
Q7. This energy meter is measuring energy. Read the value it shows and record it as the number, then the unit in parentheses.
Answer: 12 (kWh)
